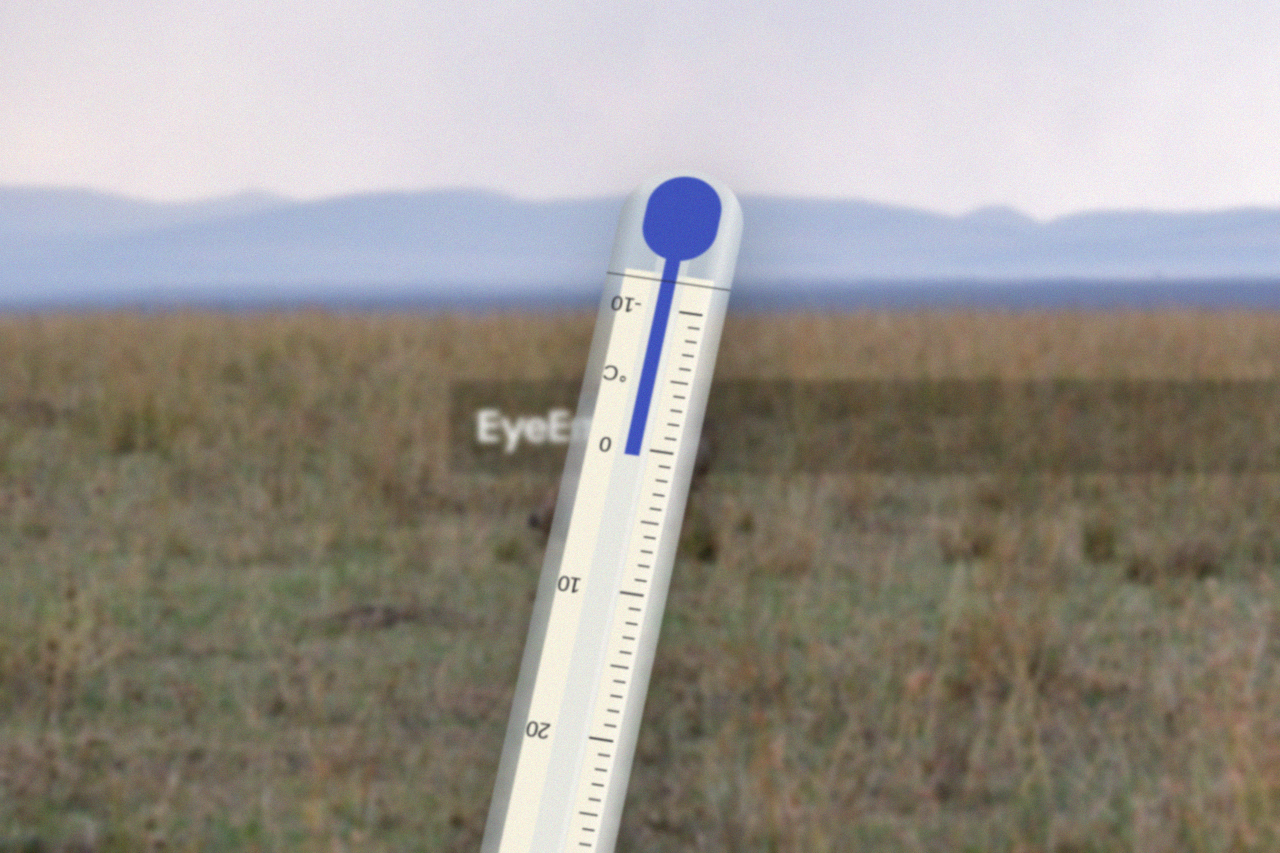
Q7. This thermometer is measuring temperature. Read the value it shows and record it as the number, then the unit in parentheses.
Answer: 0.5 (°C)
